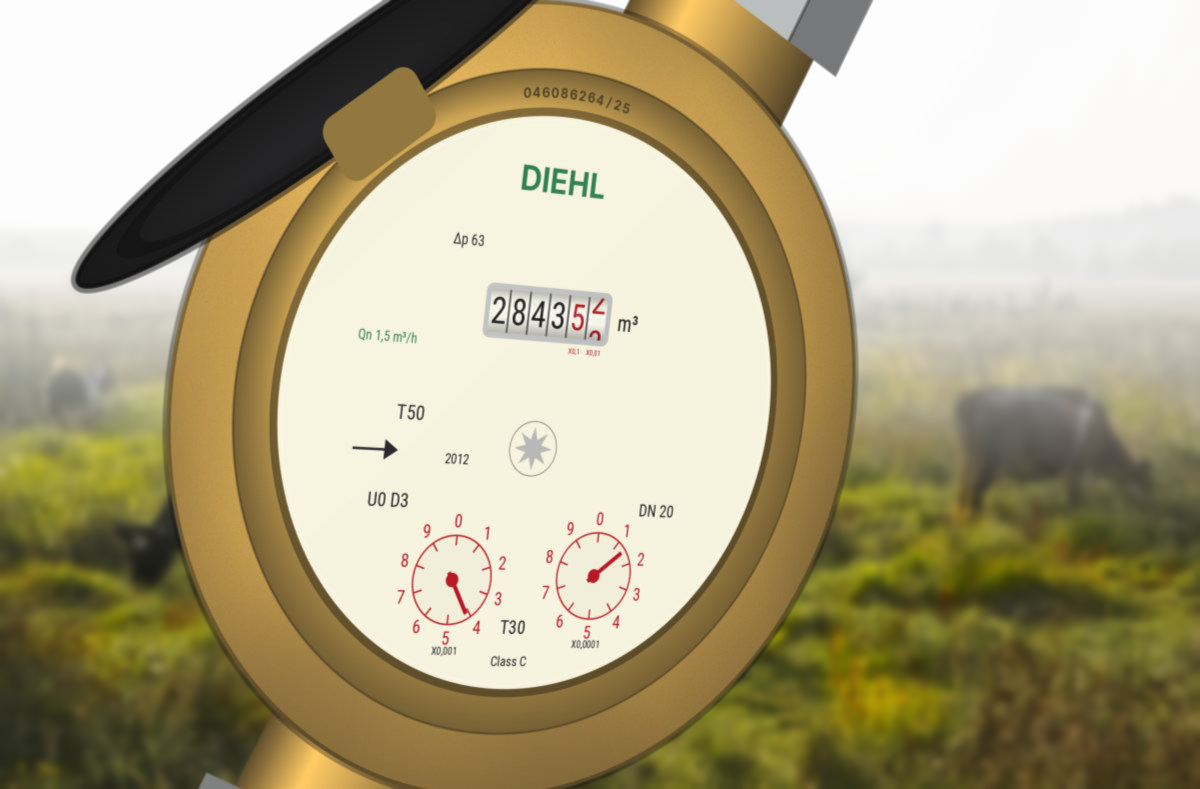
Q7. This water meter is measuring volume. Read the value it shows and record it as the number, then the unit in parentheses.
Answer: 2843.5241 (m³)
